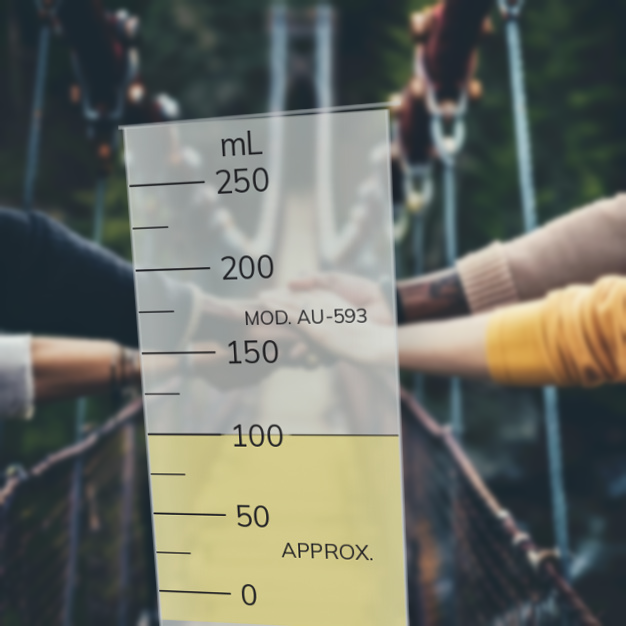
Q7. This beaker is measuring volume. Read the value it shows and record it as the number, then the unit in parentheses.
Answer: 100 (mL)
